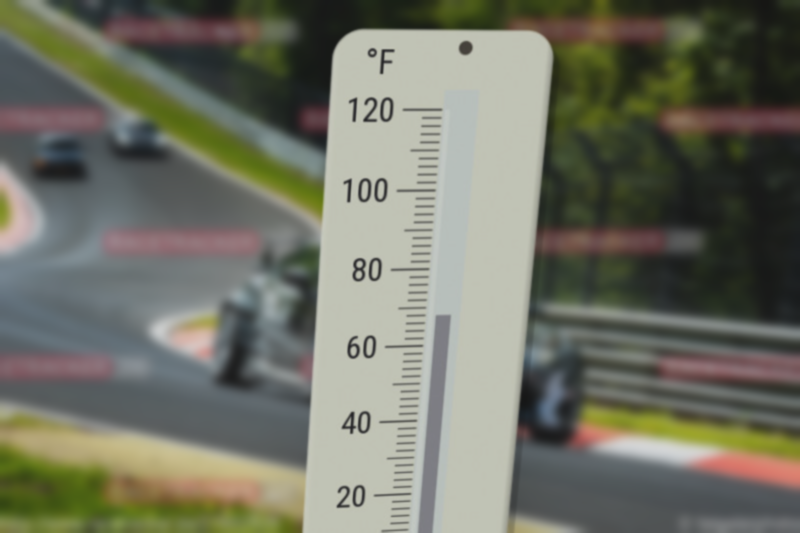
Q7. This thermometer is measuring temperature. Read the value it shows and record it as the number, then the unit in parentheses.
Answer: 68 (°F)
